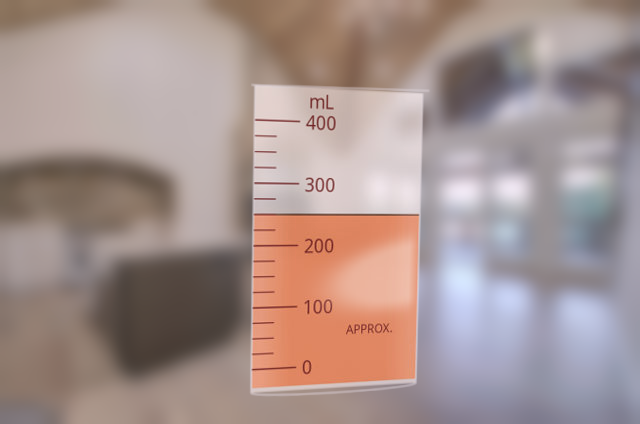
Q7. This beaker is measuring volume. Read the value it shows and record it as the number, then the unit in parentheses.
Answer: 250 (mL)
